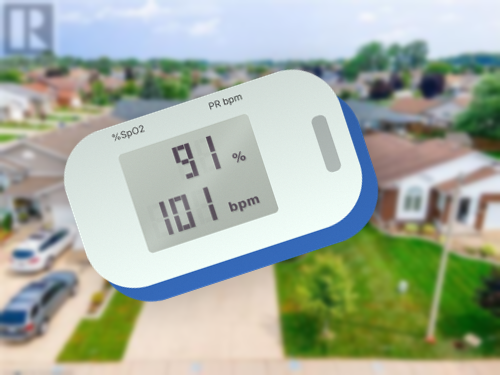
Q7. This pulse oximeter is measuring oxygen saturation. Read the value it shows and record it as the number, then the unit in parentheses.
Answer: 91 (%)
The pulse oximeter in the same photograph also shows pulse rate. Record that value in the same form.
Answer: 101 (bpm)
